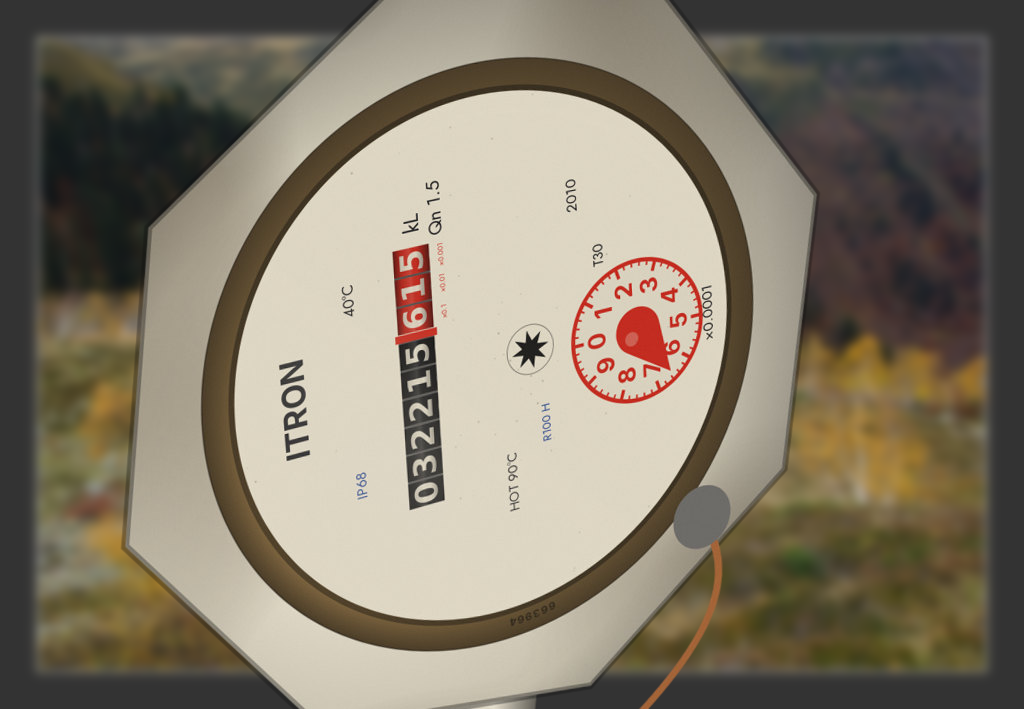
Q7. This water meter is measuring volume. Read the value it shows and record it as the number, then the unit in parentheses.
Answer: 32215.6156 (kL)
